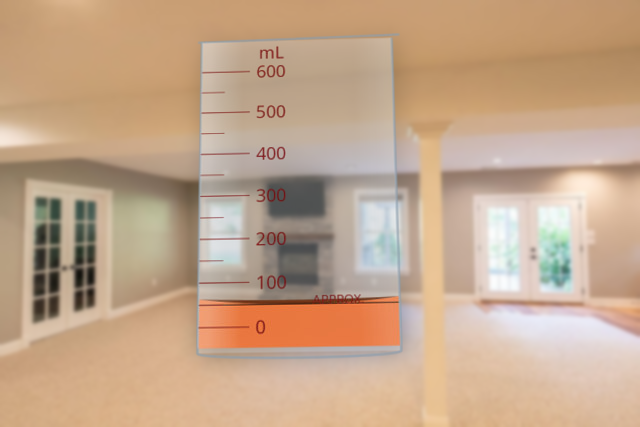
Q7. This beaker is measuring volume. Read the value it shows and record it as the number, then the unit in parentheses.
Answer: 50 (mL)
